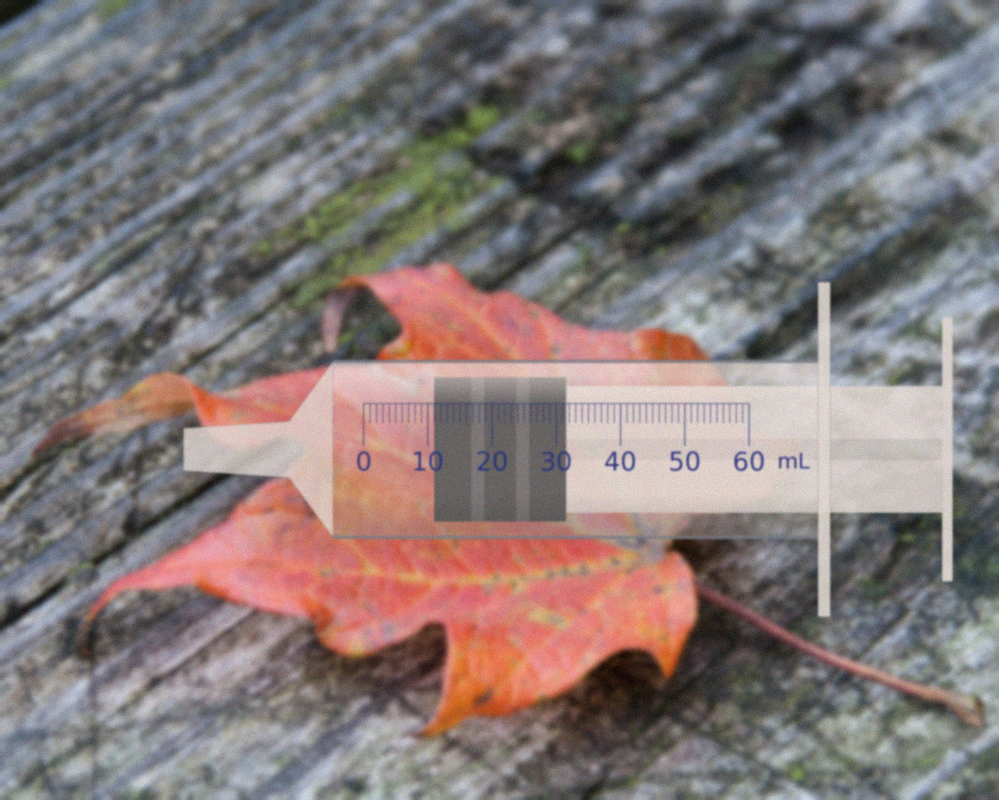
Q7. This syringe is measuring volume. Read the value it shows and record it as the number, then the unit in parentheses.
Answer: 11 (mL)
